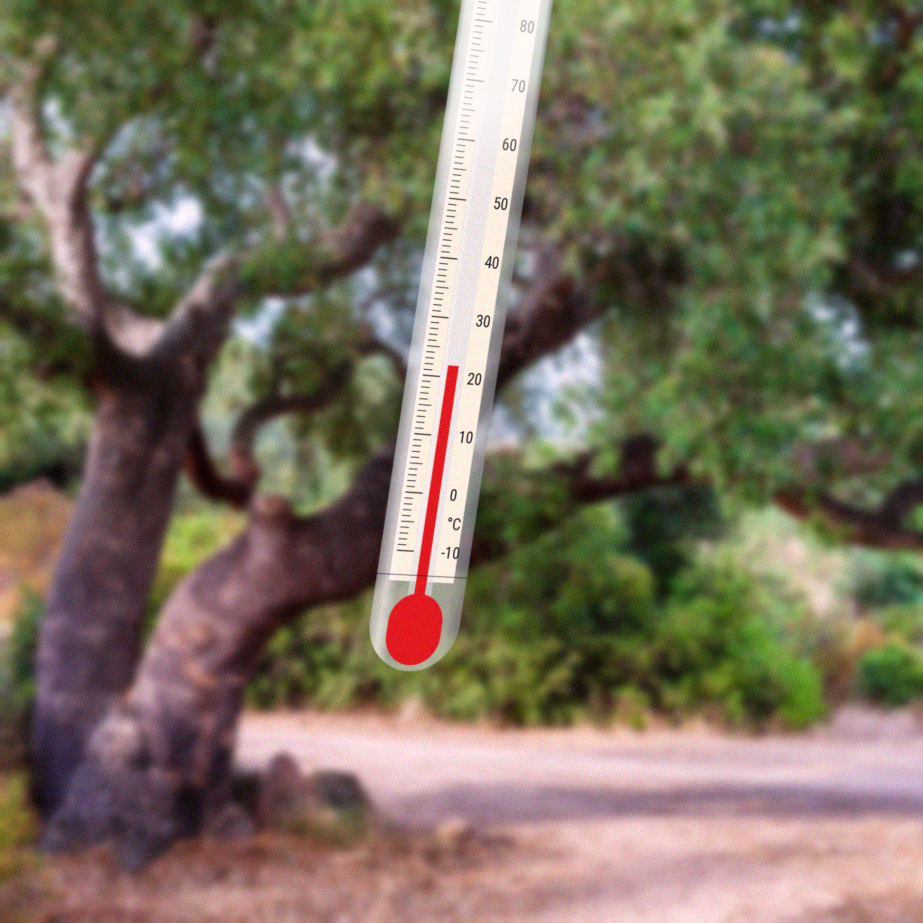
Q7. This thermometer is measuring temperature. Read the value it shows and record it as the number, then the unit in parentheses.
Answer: 22 (°C)
